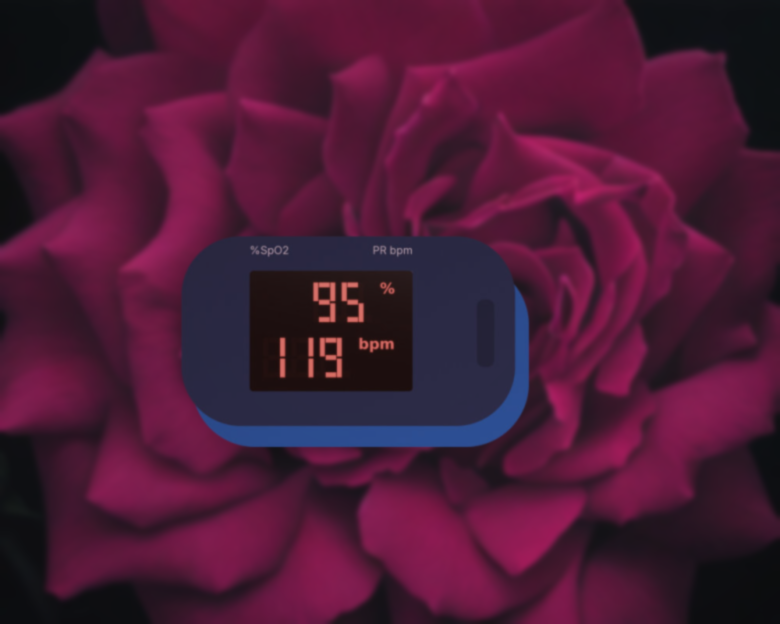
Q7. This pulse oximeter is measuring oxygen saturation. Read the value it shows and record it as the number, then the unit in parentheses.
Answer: 95 (%)
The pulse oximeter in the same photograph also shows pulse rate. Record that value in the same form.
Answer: 119 (bpm)
